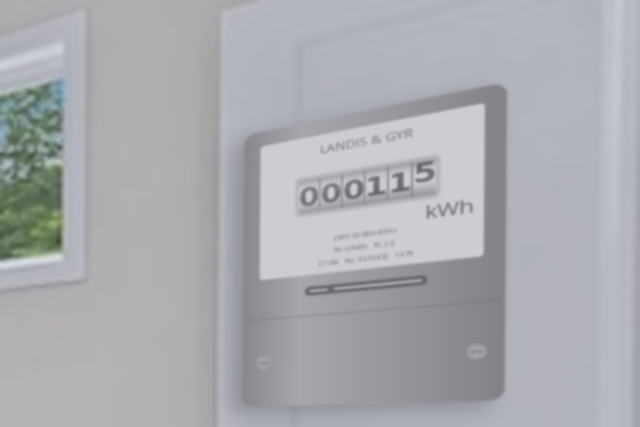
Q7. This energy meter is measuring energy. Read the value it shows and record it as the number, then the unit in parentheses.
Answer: 115 (kWh)
